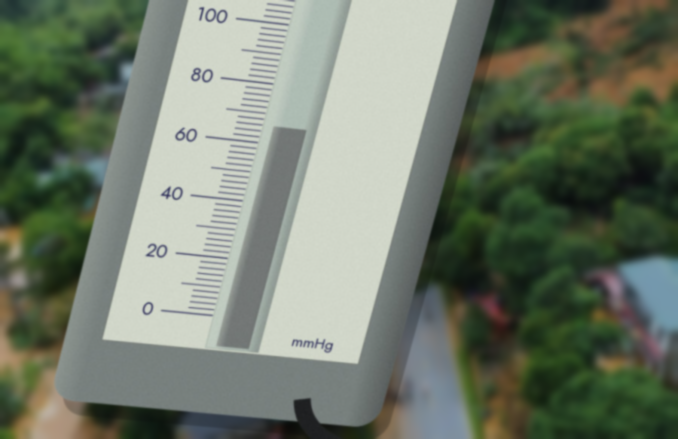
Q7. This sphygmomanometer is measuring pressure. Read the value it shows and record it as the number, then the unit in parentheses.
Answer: 66 (mmHg)
